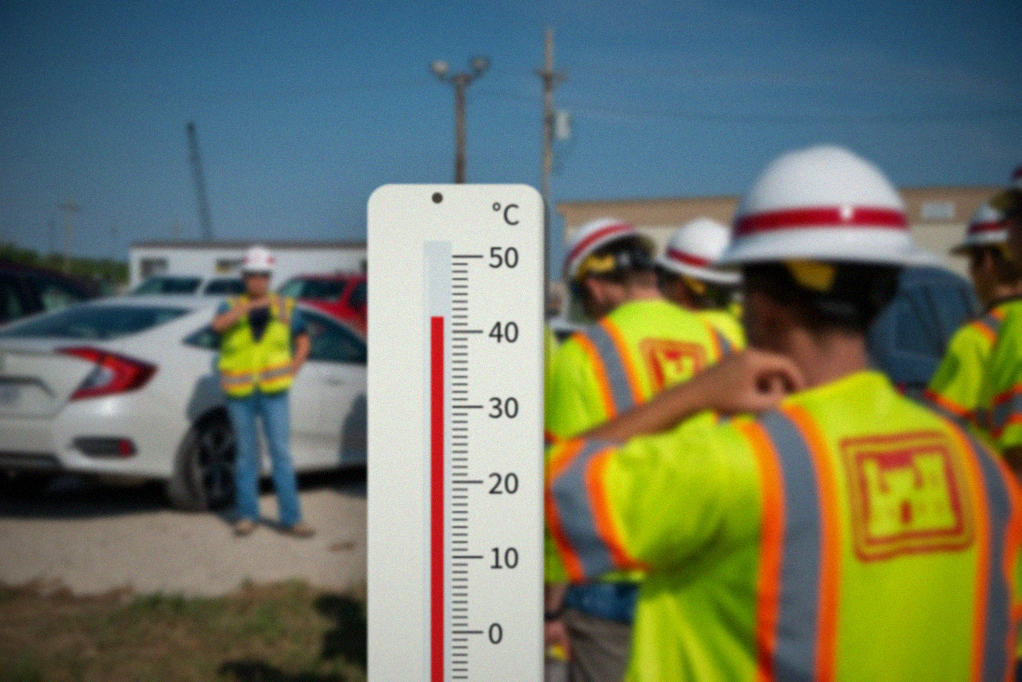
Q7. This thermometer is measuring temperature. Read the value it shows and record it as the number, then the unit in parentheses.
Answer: 42 (°C)
